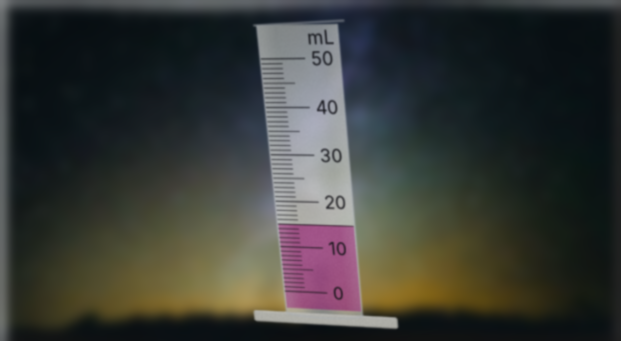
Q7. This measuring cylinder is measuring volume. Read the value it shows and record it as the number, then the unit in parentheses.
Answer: 15 (mL)
